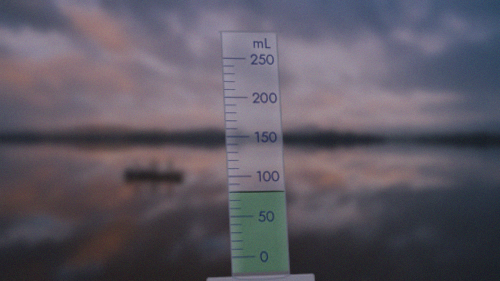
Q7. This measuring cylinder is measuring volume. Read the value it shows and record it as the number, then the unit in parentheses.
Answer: 80 (mL)
